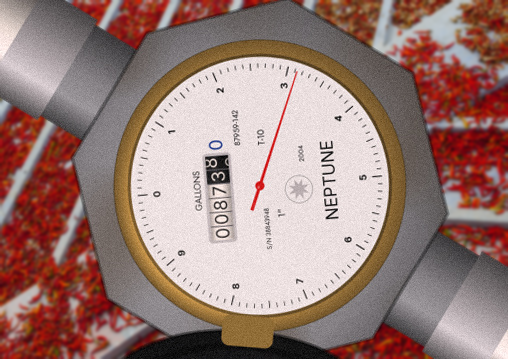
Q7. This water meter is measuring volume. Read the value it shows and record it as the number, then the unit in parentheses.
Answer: 87383.1 (gal)
